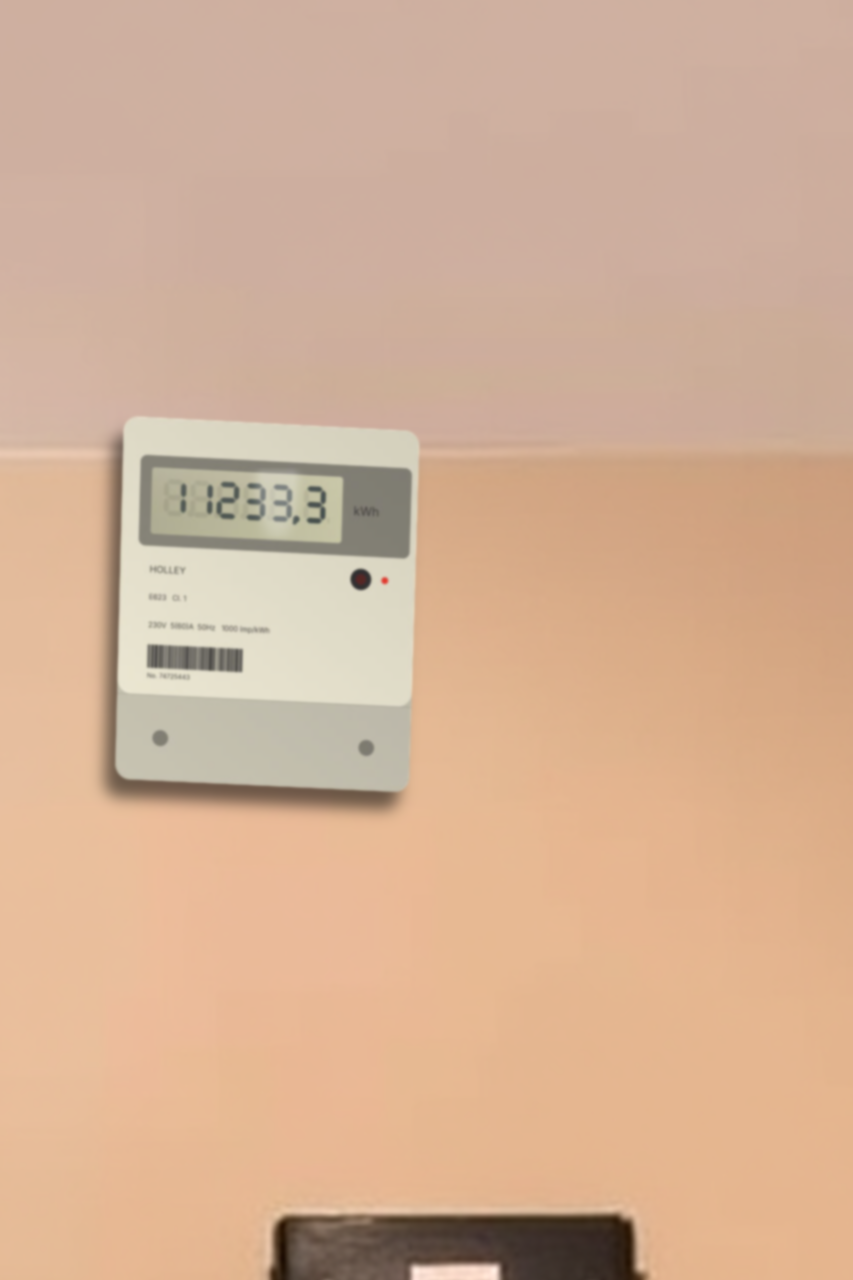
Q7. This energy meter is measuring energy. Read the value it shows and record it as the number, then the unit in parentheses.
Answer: 11233.3 (kWh)
